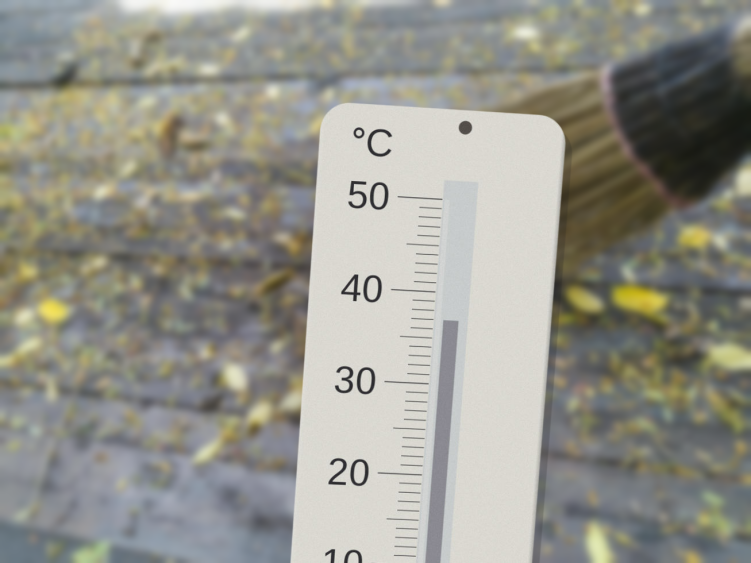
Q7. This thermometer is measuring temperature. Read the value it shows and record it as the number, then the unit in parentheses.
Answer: 37 (°C)
